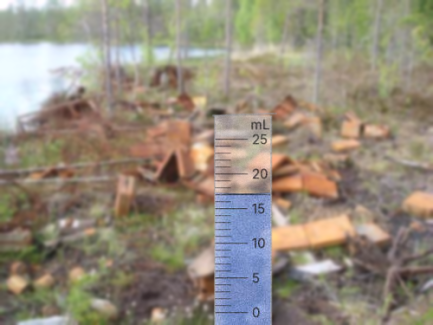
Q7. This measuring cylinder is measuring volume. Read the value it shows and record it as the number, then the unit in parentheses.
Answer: 17 (mL)
